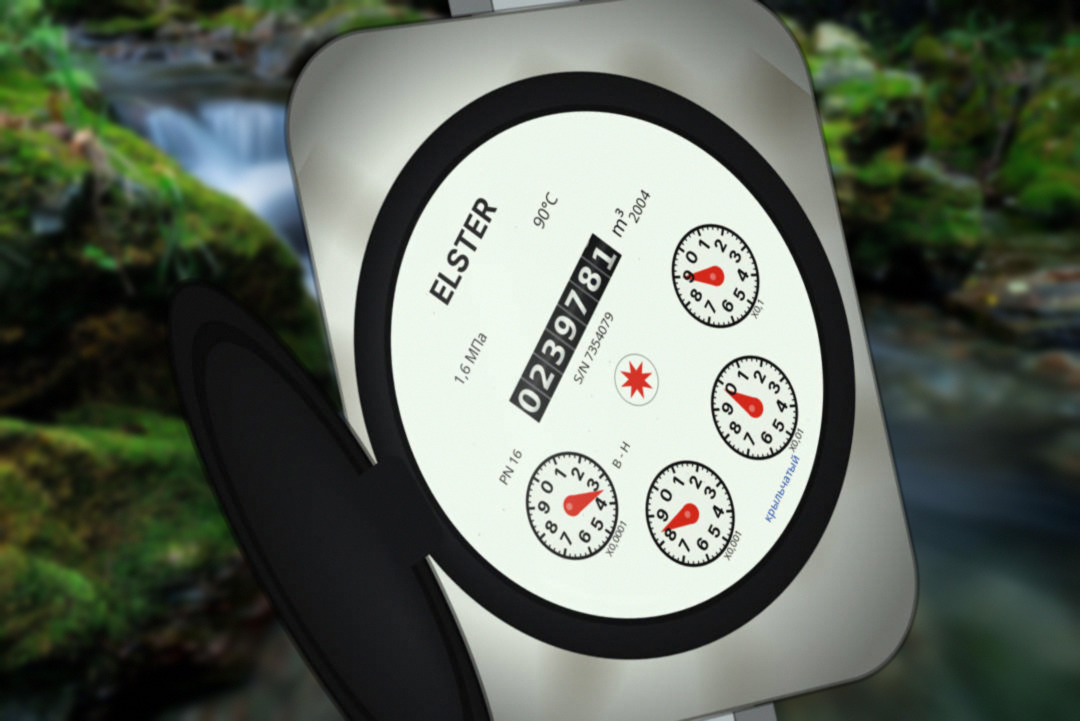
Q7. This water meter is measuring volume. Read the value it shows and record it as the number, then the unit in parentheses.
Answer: 239780.8983 (m³)
